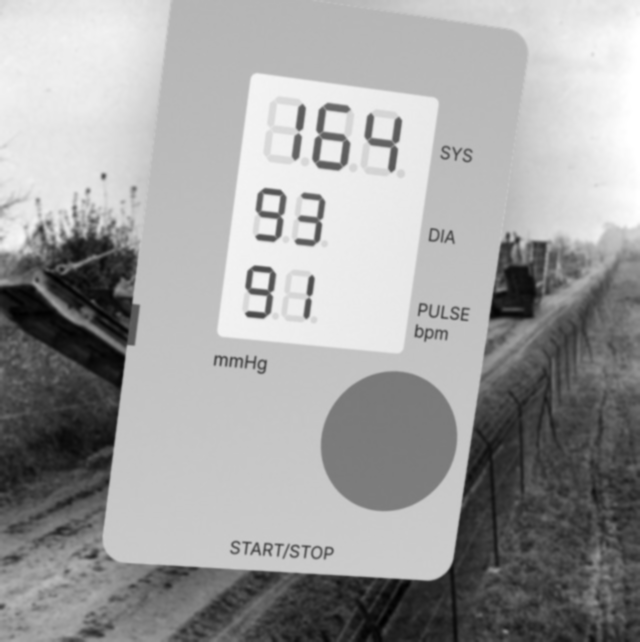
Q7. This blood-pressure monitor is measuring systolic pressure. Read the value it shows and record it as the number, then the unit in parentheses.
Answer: 164 (mmHg)
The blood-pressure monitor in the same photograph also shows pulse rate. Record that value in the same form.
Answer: 91 (bpm)
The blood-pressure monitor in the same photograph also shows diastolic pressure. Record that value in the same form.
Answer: 93 (mmHg)
